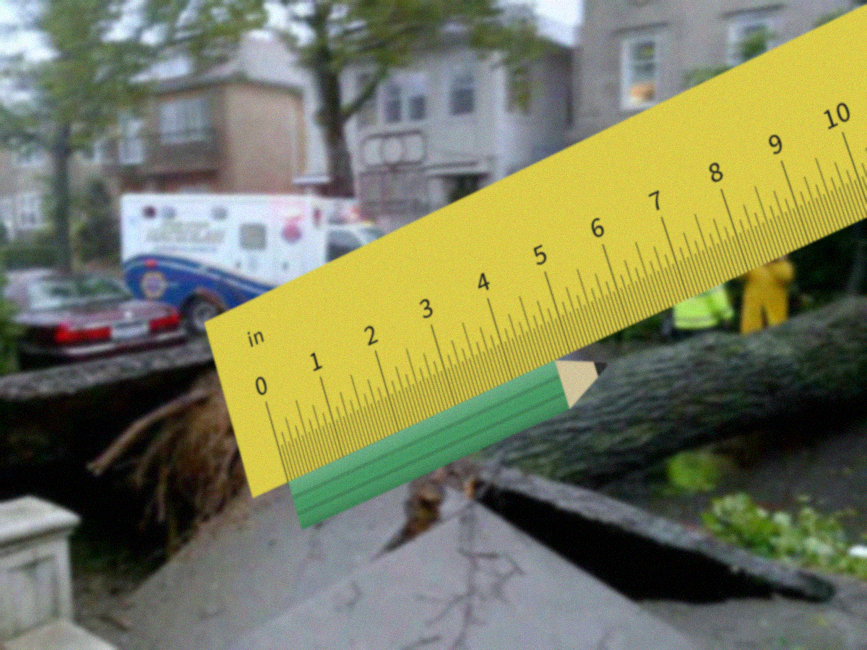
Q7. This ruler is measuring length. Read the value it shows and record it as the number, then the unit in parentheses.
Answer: 5.5 (in)
